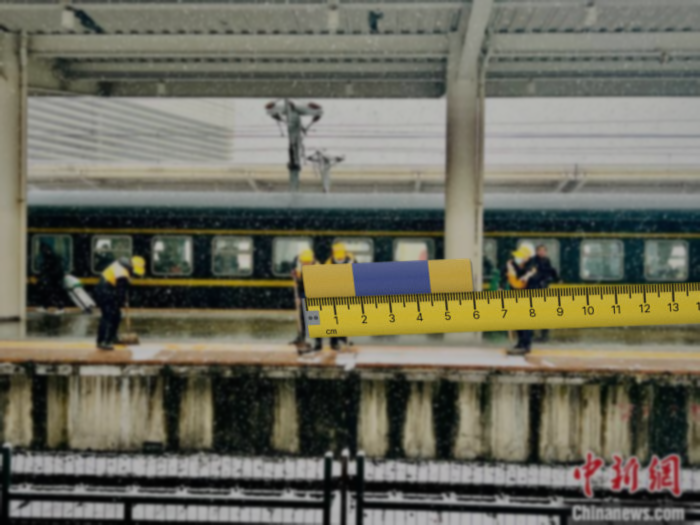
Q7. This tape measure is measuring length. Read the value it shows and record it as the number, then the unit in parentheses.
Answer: 6 (cm)
